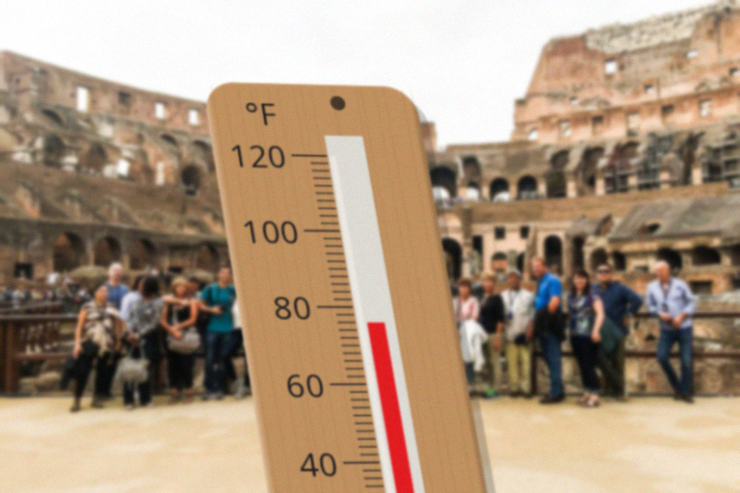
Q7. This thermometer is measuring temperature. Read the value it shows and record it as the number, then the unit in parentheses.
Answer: 76 (°F)
